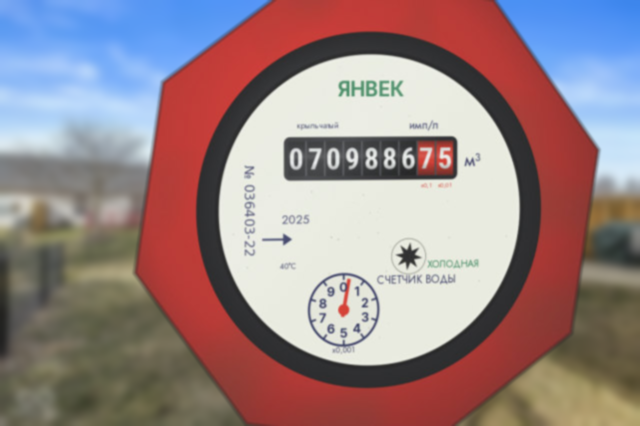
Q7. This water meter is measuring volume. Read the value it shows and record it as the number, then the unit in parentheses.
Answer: 709886.750 (m³)
